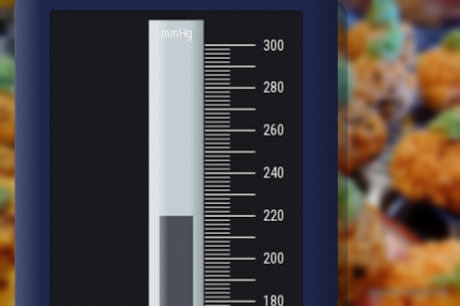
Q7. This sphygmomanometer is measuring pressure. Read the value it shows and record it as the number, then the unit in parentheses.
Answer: 220 (mmHg)
